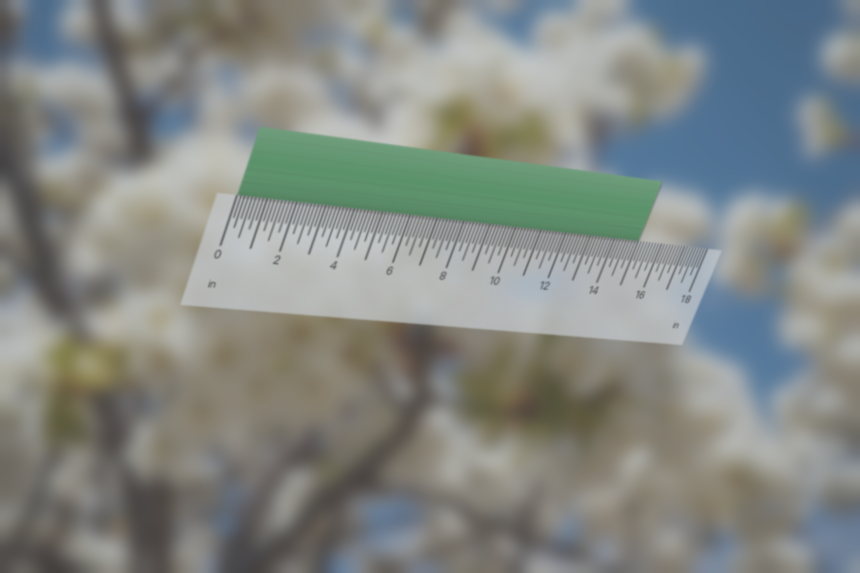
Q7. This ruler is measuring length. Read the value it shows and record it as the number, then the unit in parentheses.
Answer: 15 (in)
